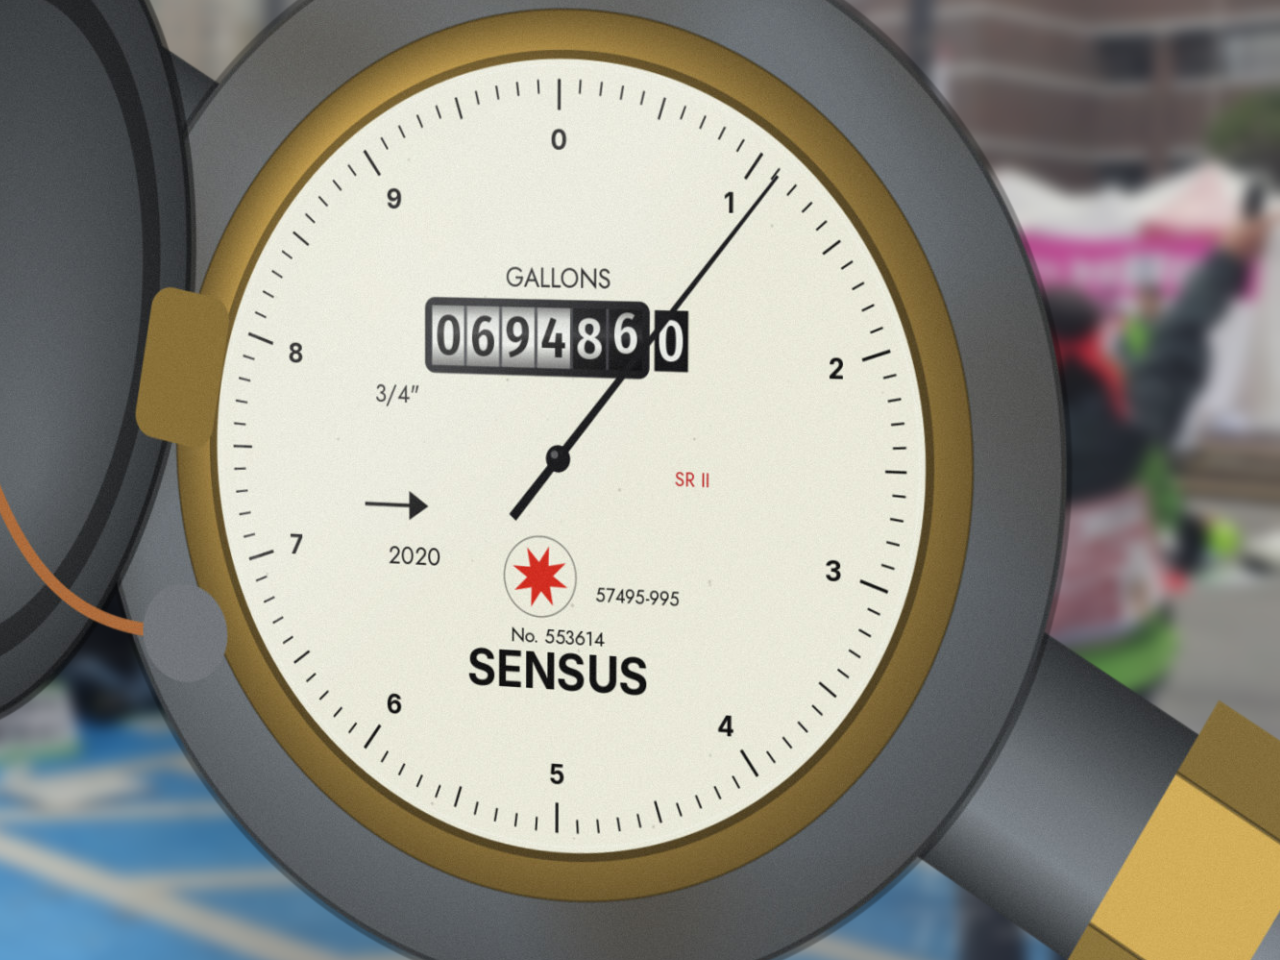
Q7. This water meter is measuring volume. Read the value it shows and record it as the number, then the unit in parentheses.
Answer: 694861.1 (gal)
